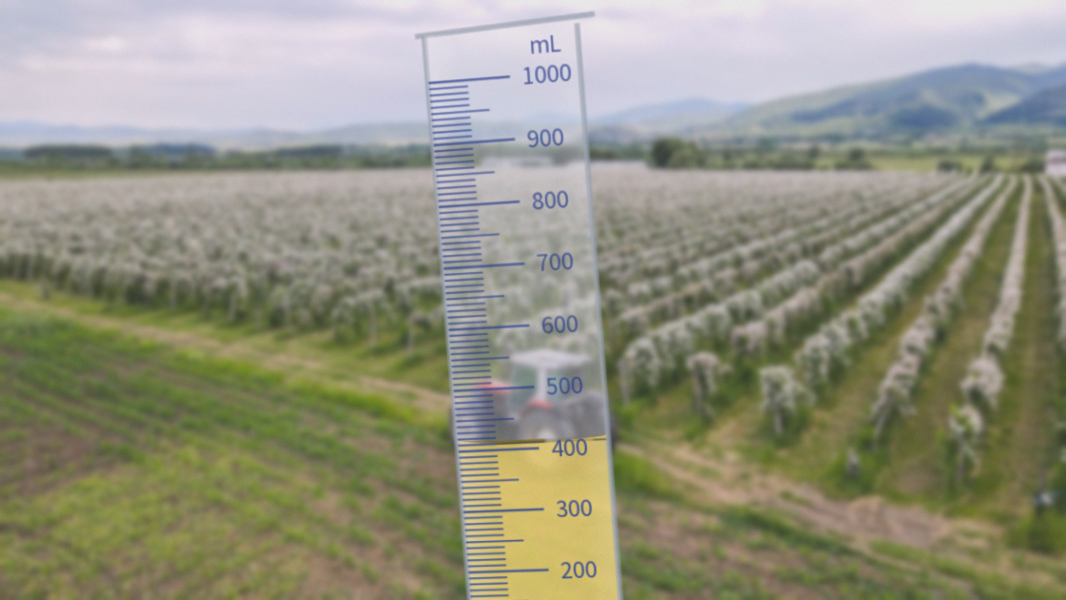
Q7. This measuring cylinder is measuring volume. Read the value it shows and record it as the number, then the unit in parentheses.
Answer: 410 (mL)
